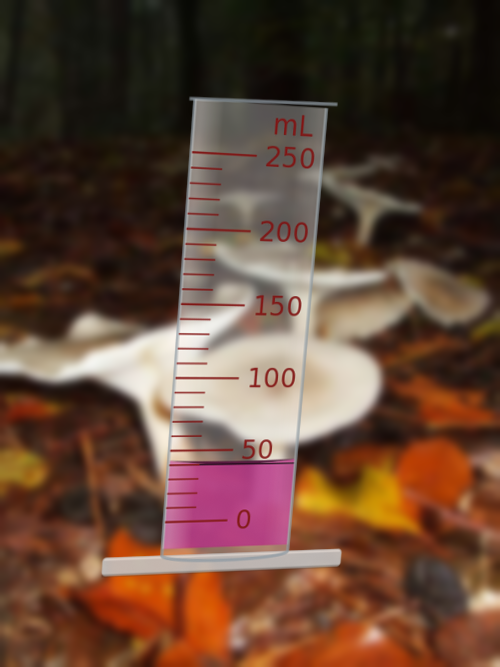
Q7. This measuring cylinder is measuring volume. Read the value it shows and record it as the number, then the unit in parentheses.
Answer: 40 (mL)
